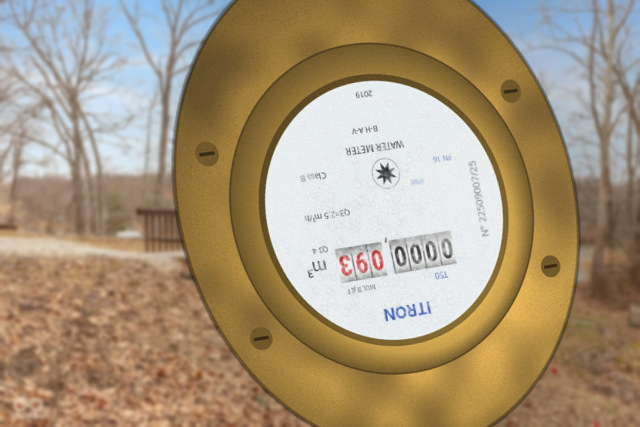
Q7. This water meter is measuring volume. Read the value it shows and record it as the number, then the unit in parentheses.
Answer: 0.093 (m³)
